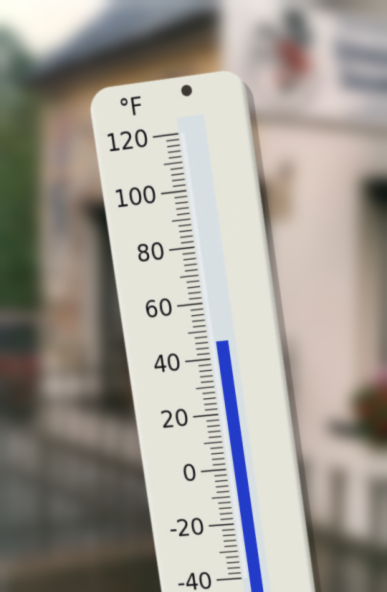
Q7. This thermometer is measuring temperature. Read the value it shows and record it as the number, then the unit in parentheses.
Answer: 46 (°F)
